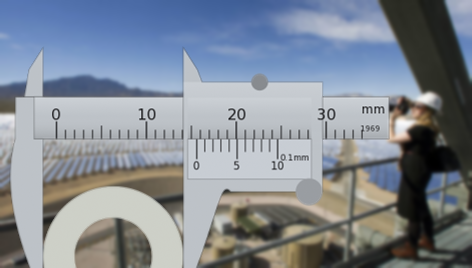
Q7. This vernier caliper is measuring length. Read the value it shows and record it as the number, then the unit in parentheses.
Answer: 15.6 (mm)
